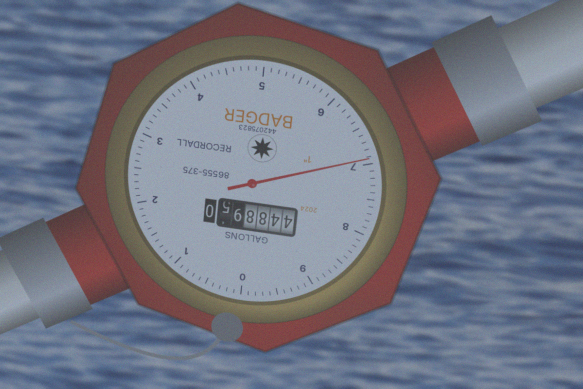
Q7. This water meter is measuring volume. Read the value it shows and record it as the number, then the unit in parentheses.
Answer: 4488946.9 (gal)
